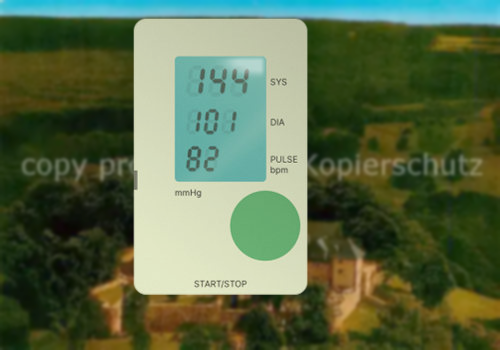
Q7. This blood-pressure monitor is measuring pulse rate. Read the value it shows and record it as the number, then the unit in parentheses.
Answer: 82 (bpm)
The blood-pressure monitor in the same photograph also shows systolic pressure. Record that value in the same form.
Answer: 144 (mmHg)
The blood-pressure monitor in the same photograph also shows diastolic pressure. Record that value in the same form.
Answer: 101 (mmHg)
